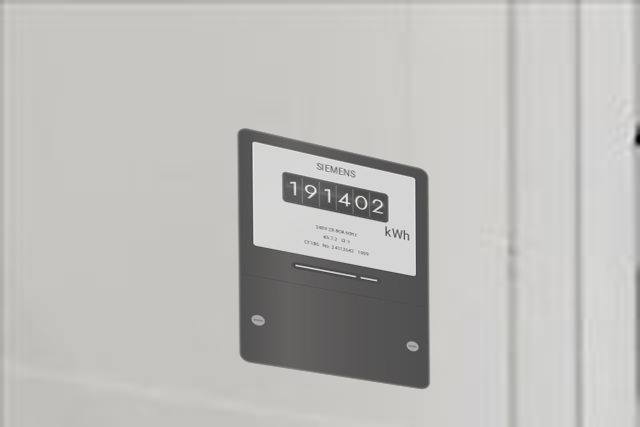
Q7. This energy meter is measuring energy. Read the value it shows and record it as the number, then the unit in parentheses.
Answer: 191402 (kWh)
